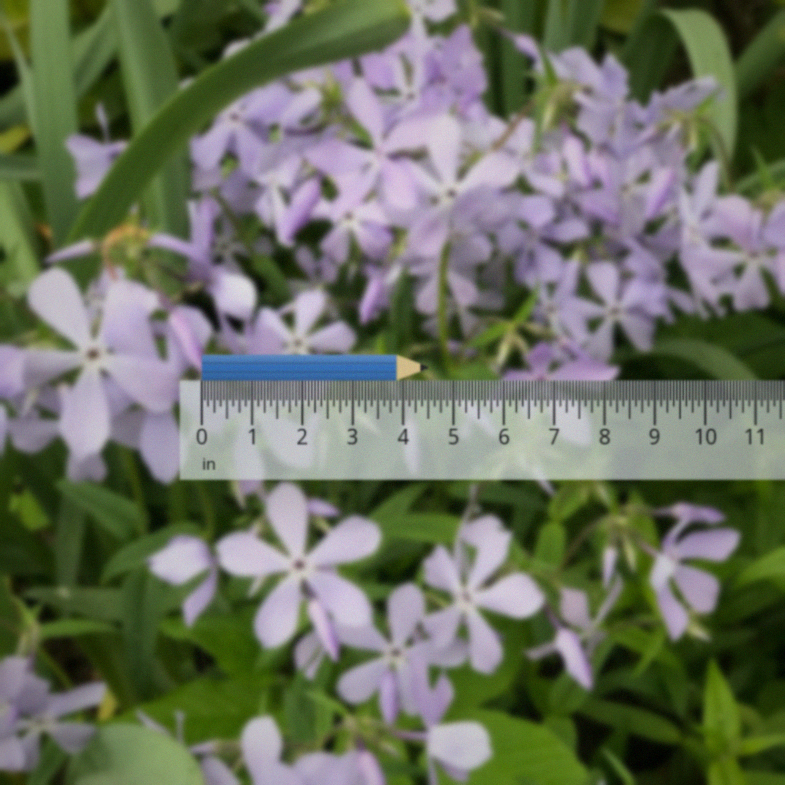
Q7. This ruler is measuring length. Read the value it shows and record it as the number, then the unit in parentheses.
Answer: 4.5 (in)
